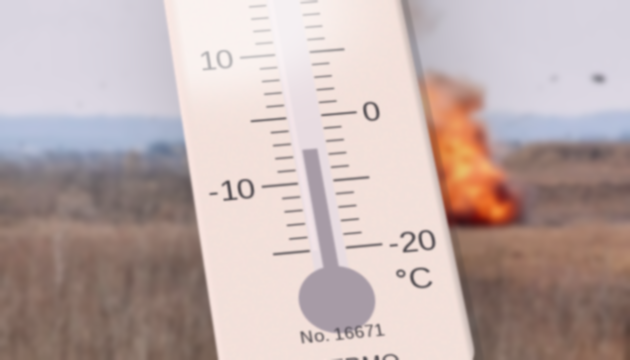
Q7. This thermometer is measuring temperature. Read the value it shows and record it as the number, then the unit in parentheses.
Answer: -5 (°C)
